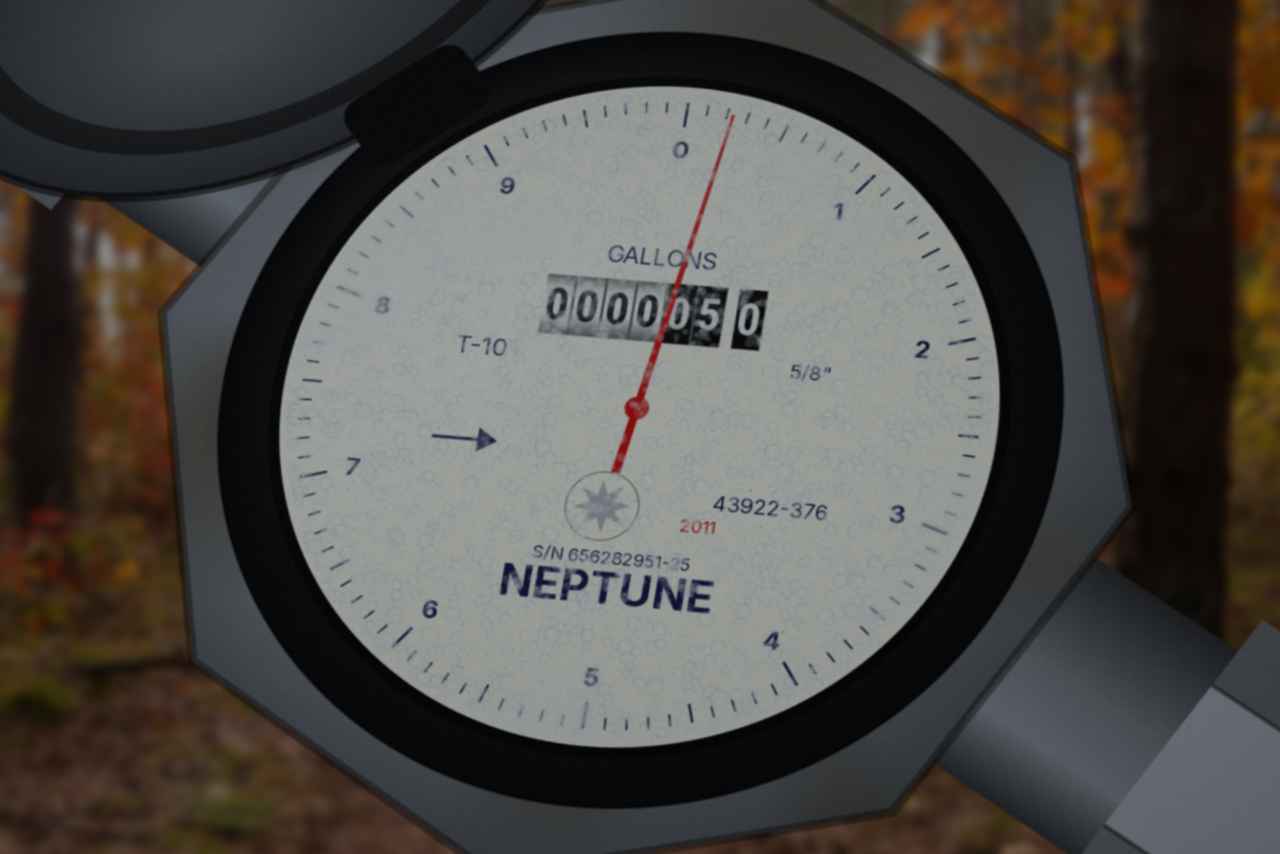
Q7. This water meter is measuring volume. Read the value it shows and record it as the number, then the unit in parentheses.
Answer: 50.2 (gal)
